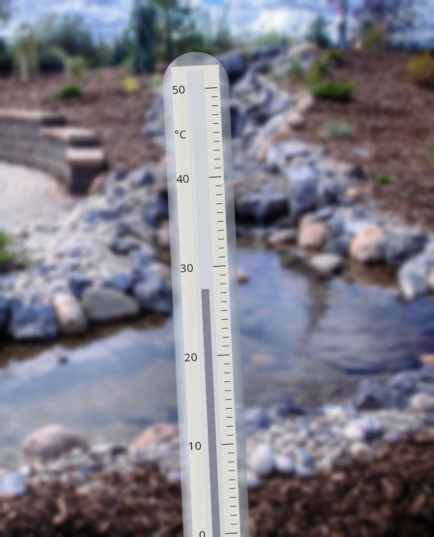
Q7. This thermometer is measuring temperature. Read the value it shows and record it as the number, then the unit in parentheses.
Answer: 27.5 (°C)
